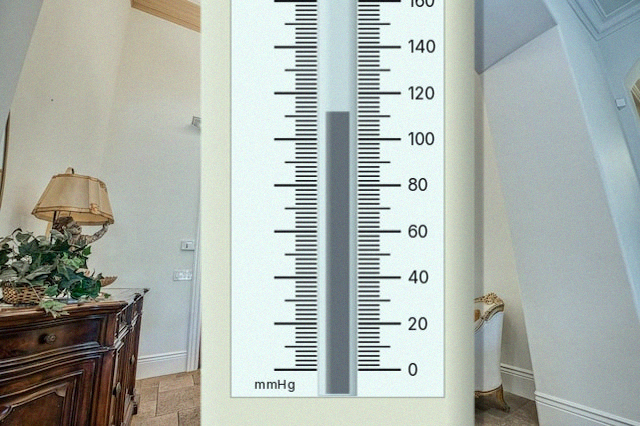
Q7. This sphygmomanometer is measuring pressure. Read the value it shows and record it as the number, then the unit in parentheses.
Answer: 112 (mmHg)
